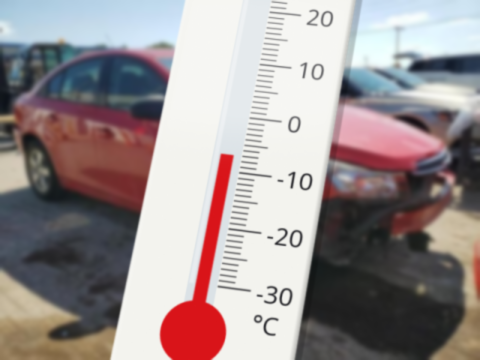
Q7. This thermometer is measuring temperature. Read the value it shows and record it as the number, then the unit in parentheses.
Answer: -7 (°C)
